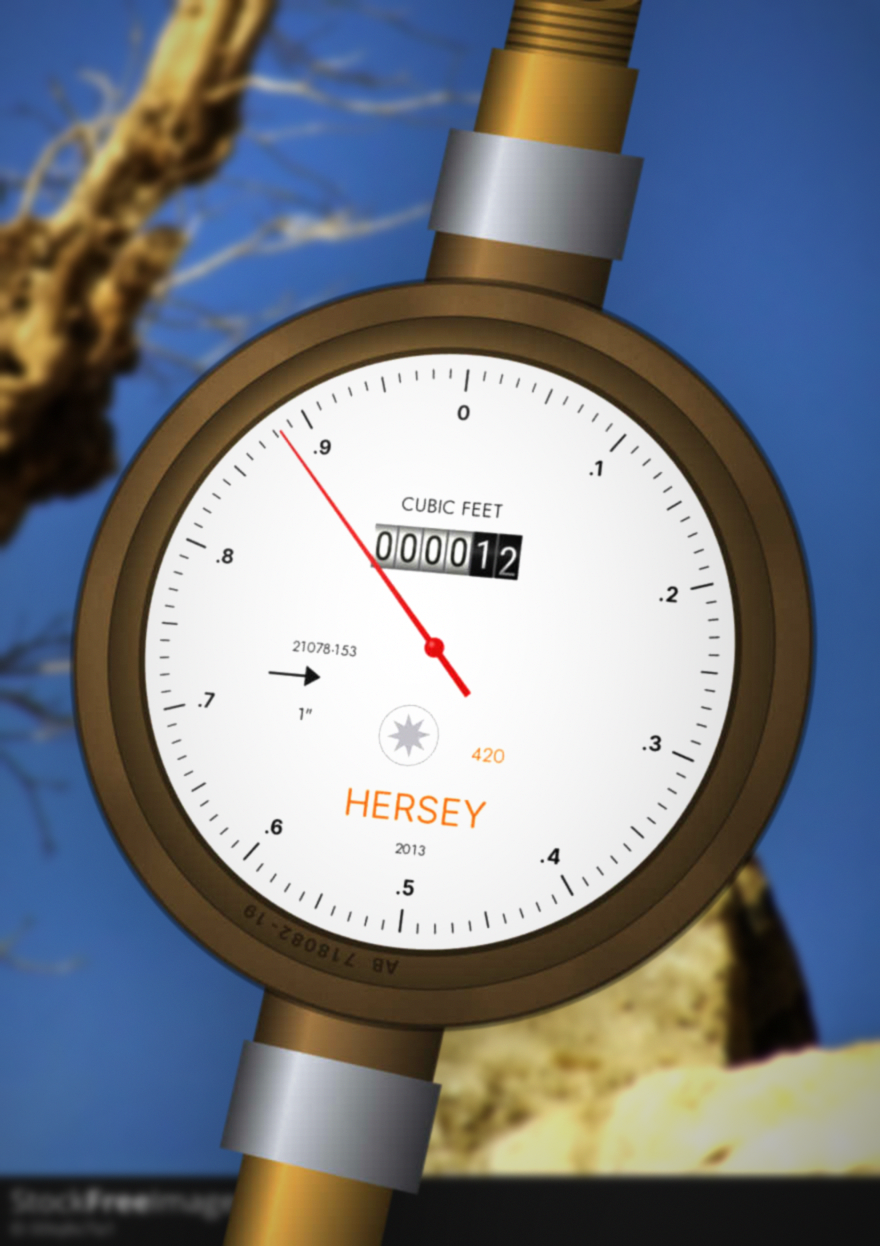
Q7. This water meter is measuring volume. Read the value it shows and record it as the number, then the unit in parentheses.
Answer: 11.88 (ft³)
